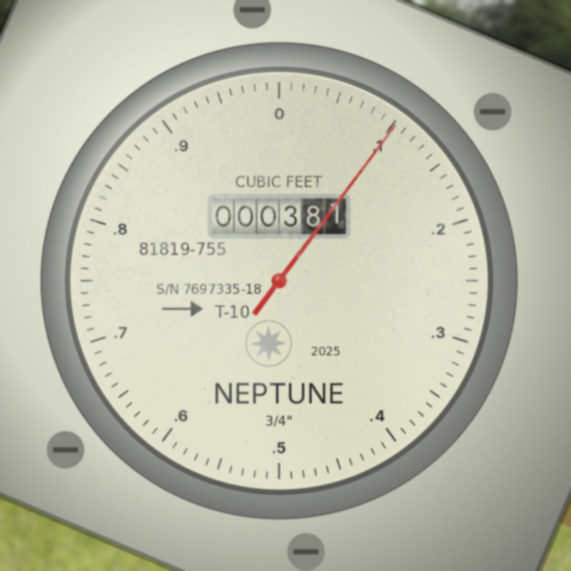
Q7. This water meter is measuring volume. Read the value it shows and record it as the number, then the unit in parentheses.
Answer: 381.10 (ft³)
